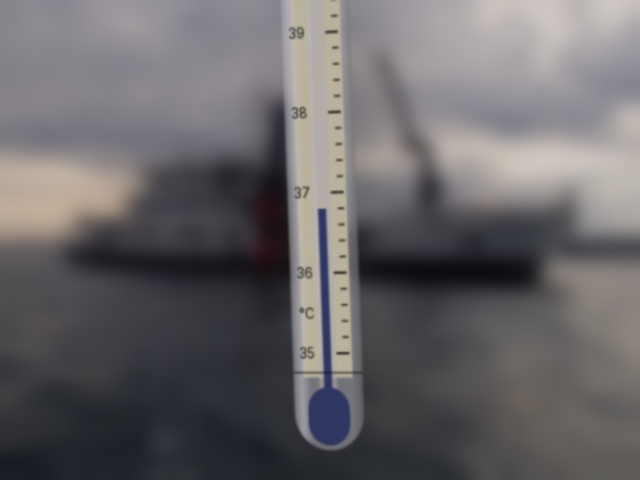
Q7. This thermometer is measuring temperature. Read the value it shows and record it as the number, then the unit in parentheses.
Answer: 36.8 (°C)
